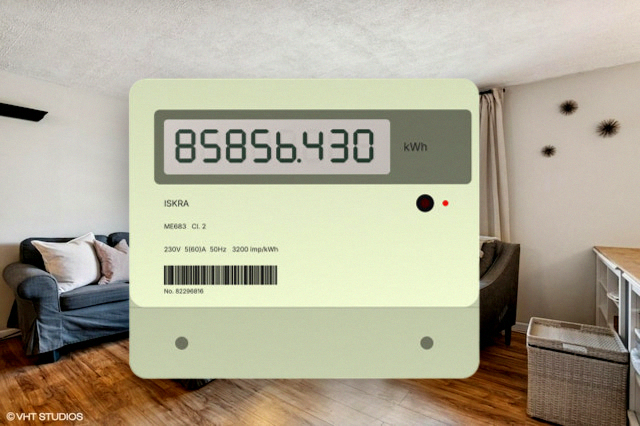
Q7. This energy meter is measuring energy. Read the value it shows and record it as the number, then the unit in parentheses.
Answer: 85856.430 (kWh)
